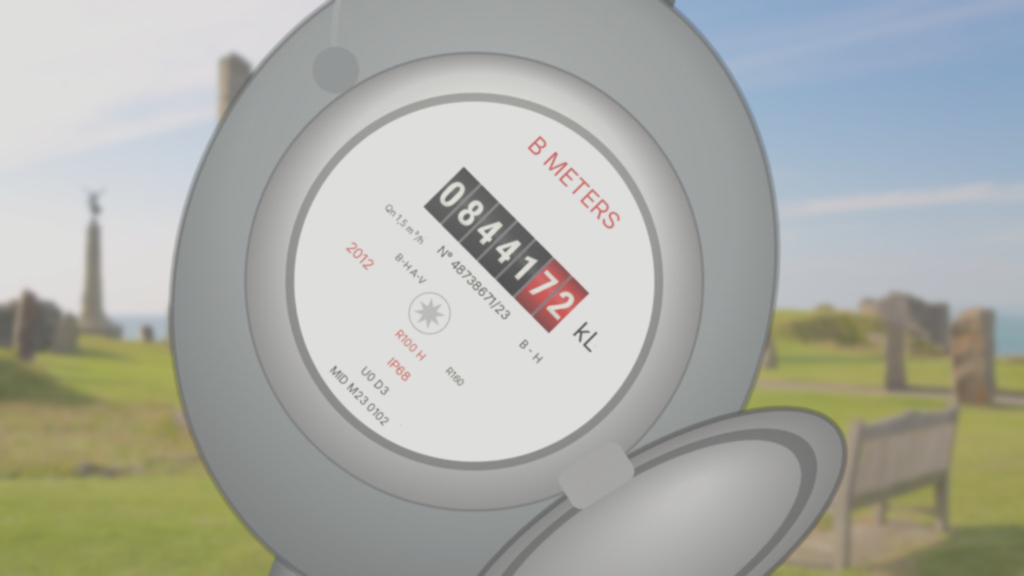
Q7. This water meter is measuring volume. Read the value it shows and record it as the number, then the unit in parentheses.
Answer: 8441.72 (kL)
